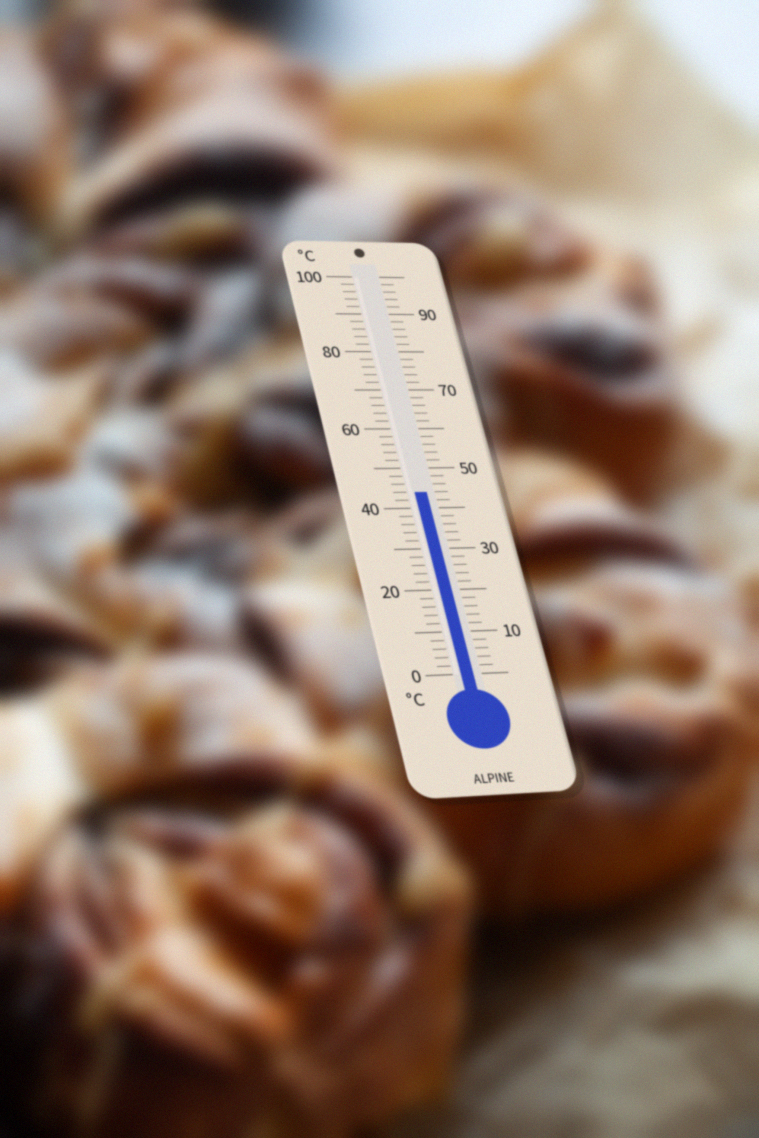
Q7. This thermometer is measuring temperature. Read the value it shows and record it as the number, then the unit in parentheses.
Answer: 44 (°C)
